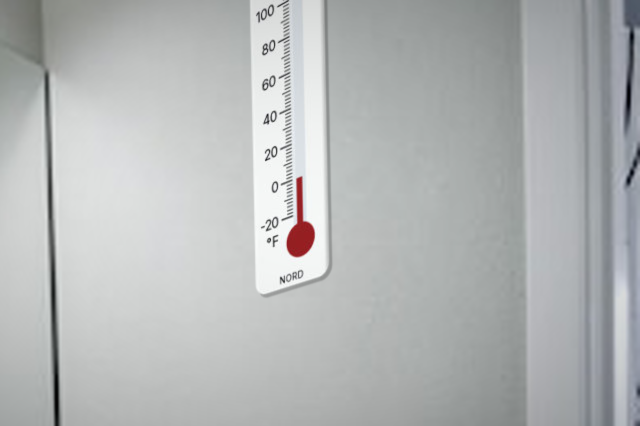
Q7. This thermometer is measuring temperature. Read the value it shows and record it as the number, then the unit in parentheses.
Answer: 0 (°F)
